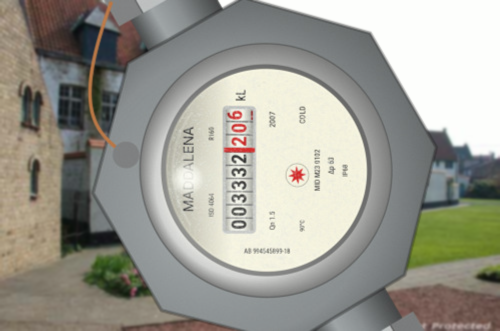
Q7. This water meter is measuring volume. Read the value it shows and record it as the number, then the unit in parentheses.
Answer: 3332.206 (kL)
